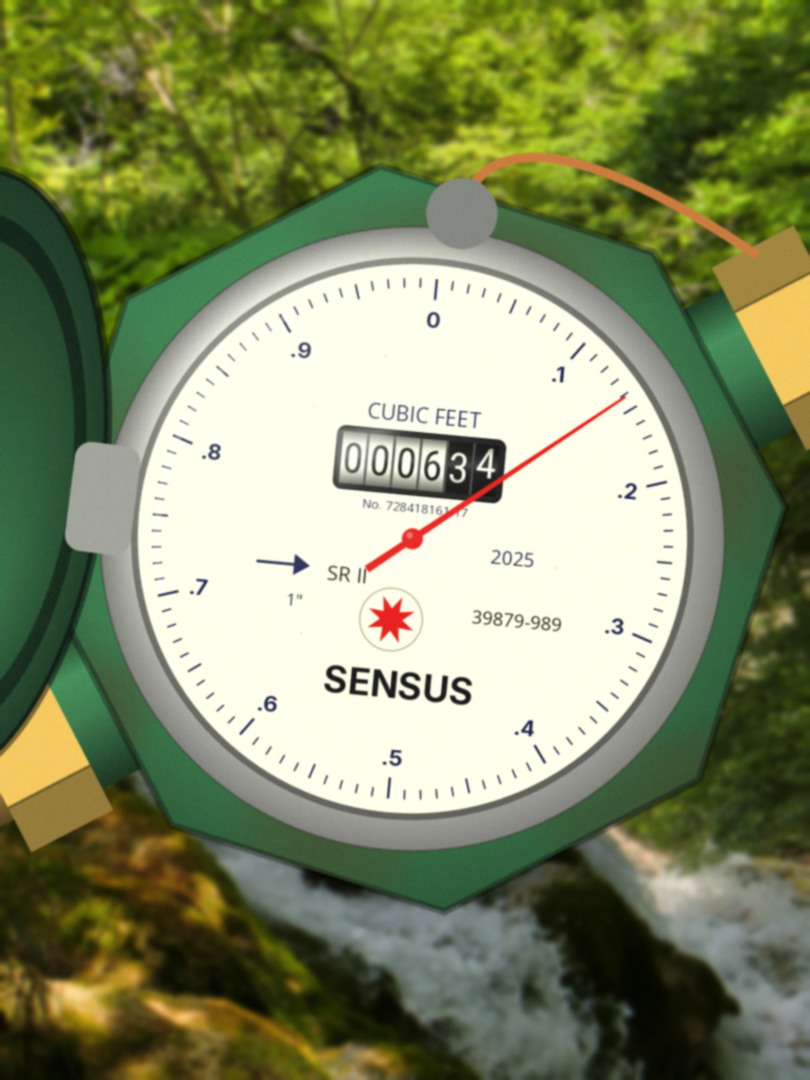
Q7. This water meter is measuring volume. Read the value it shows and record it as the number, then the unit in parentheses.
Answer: 634.14 (ft³)
